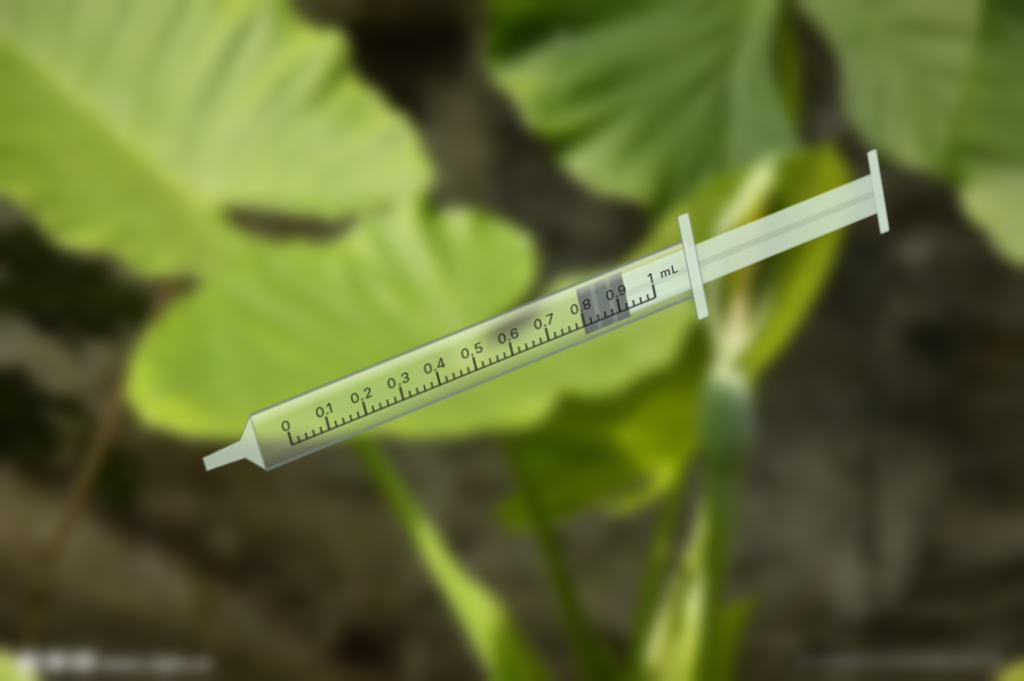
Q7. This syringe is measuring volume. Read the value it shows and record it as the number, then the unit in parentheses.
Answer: 0.8 (mL)
